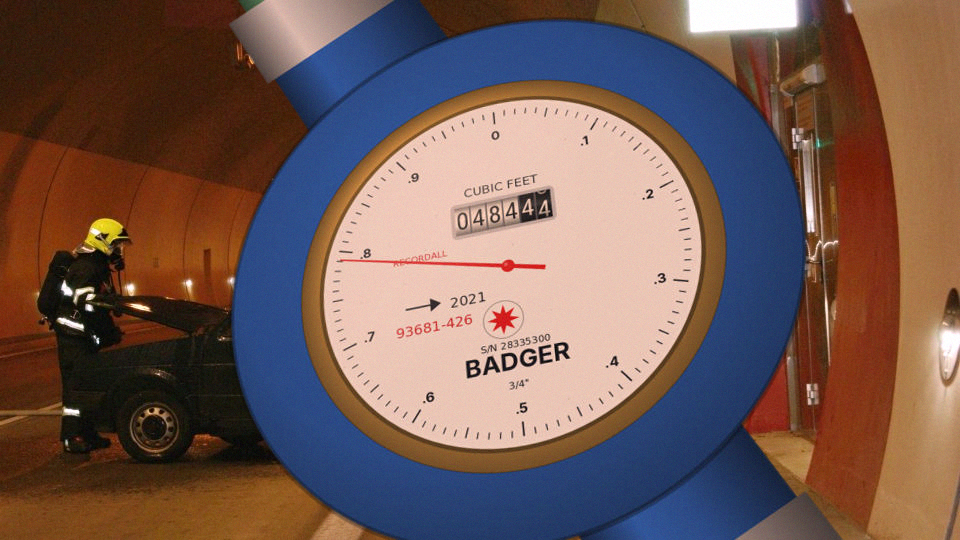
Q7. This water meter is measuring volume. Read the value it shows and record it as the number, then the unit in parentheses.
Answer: 48443.79 (ft³)
